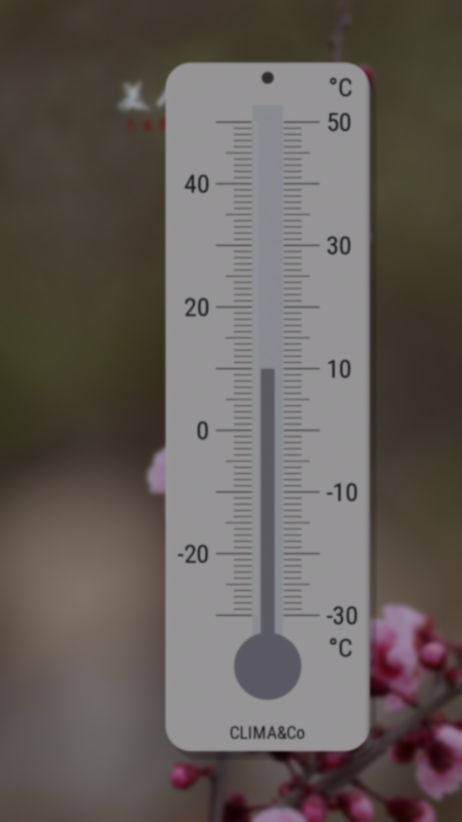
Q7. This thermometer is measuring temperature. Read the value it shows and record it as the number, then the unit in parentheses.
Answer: 10 (°C)
